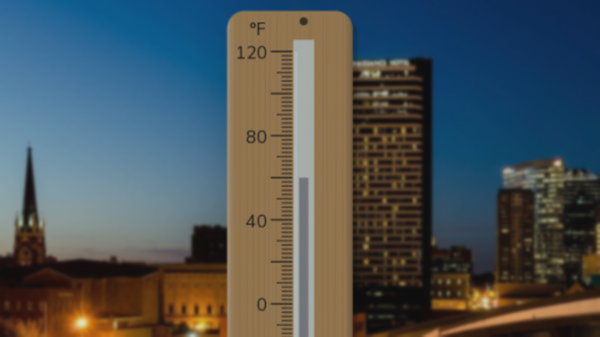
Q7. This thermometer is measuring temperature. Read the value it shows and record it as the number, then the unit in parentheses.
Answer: 60 (°F)
